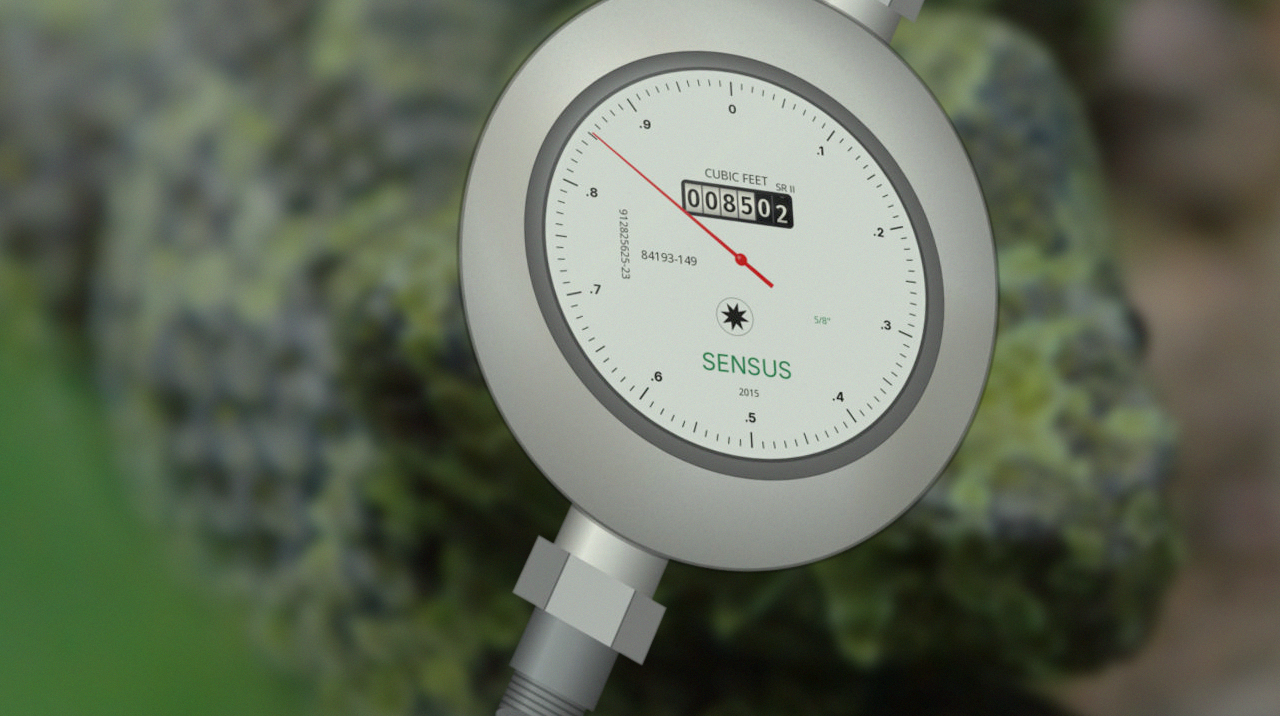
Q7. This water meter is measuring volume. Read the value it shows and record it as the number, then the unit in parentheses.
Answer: 8501.85 (ft³)
